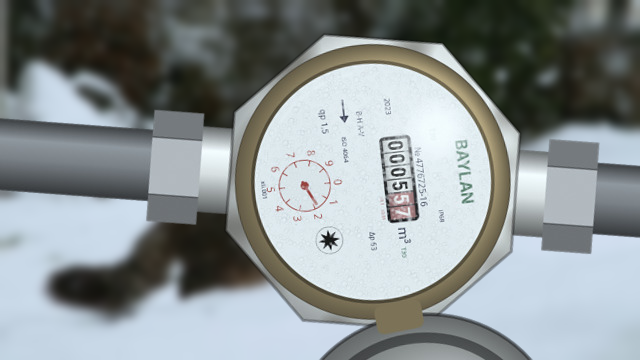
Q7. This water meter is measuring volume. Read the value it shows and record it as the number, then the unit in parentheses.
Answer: 5.571 (m³)
